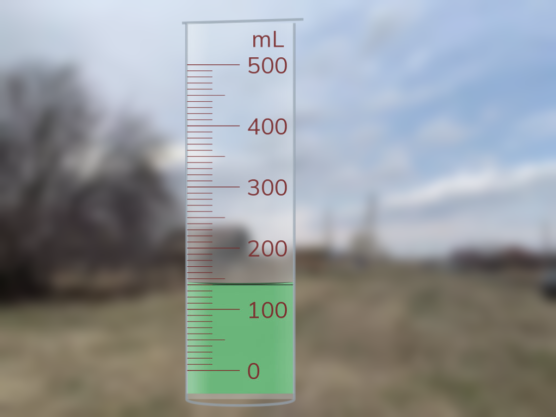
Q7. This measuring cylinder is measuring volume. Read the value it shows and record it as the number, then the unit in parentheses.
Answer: 140 (mL)
